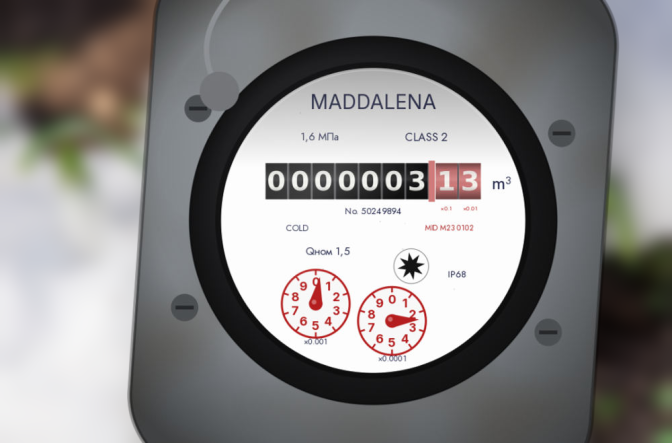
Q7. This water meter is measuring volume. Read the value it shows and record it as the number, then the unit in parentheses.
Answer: 3.1302 (m³)
